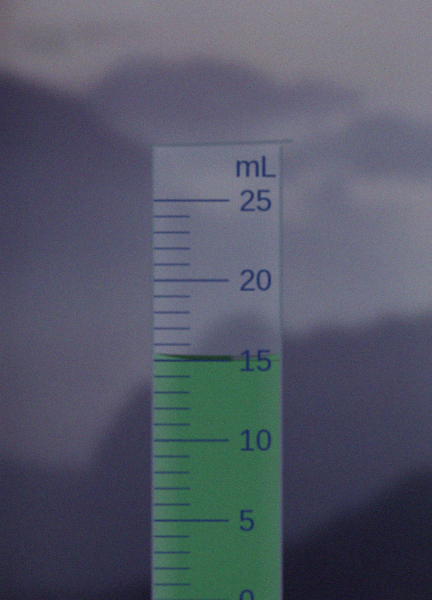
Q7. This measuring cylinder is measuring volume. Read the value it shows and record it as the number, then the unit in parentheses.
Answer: 15 (mL)
